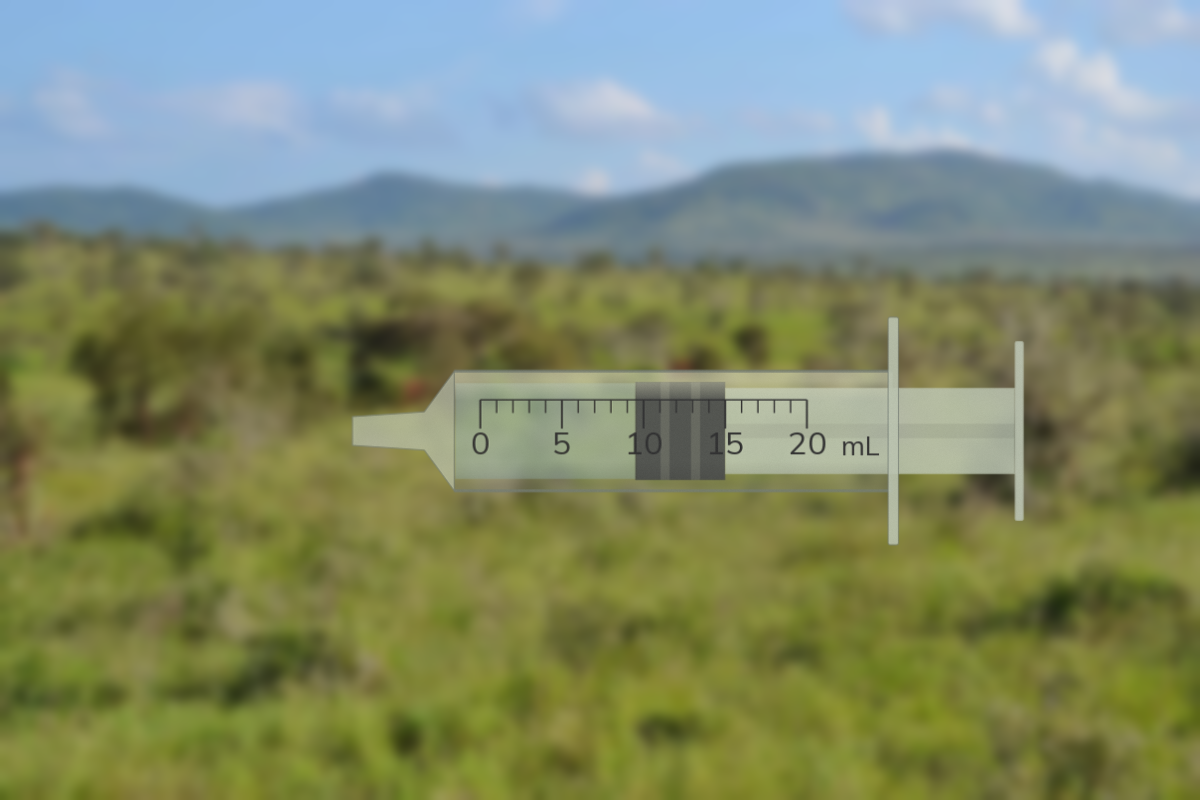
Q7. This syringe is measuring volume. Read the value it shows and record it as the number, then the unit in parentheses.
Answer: 9.5 (mL)
